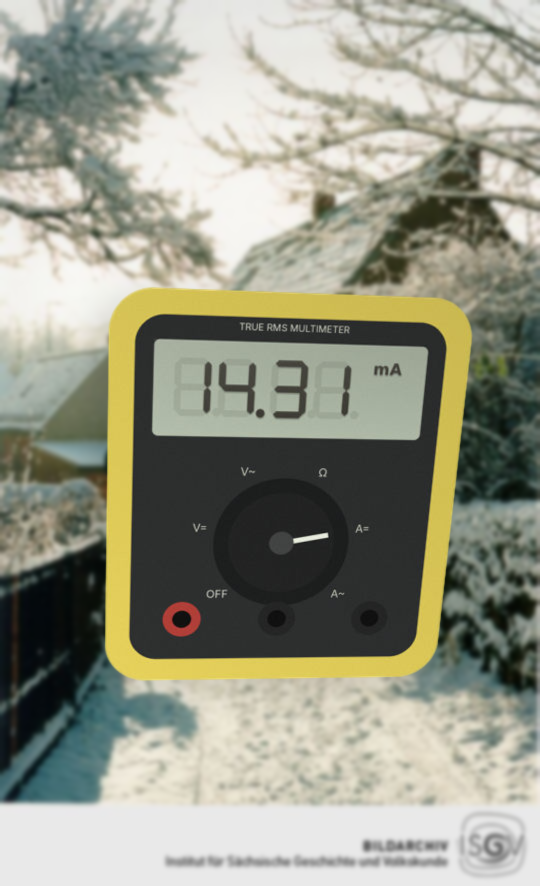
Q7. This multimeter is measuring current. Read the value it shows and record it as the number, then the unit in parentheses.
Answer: 14.31 (mA)
